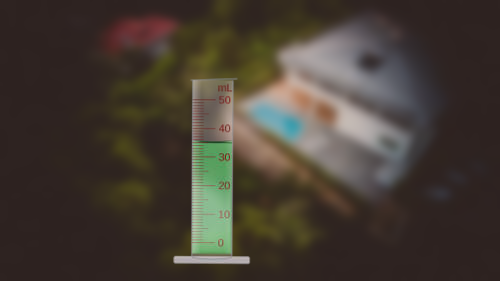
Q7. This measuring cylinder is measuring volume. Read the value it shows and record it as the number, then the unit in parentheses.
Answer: 35 (mL)
